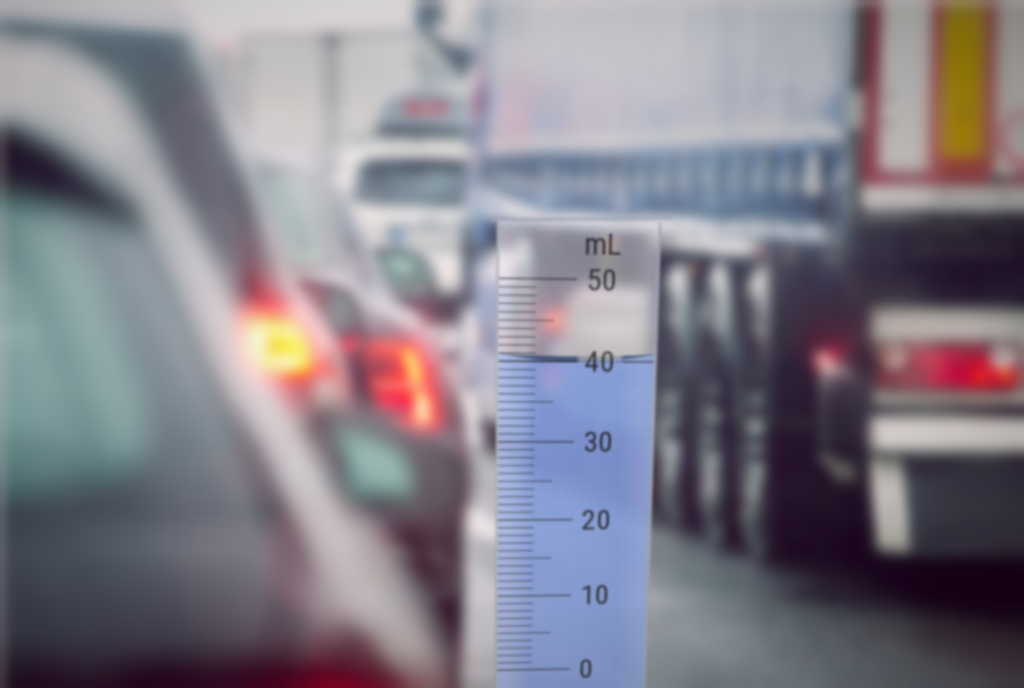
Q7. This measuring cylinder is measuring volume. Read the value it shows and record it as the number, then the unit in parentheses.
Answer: 40 (mL)
